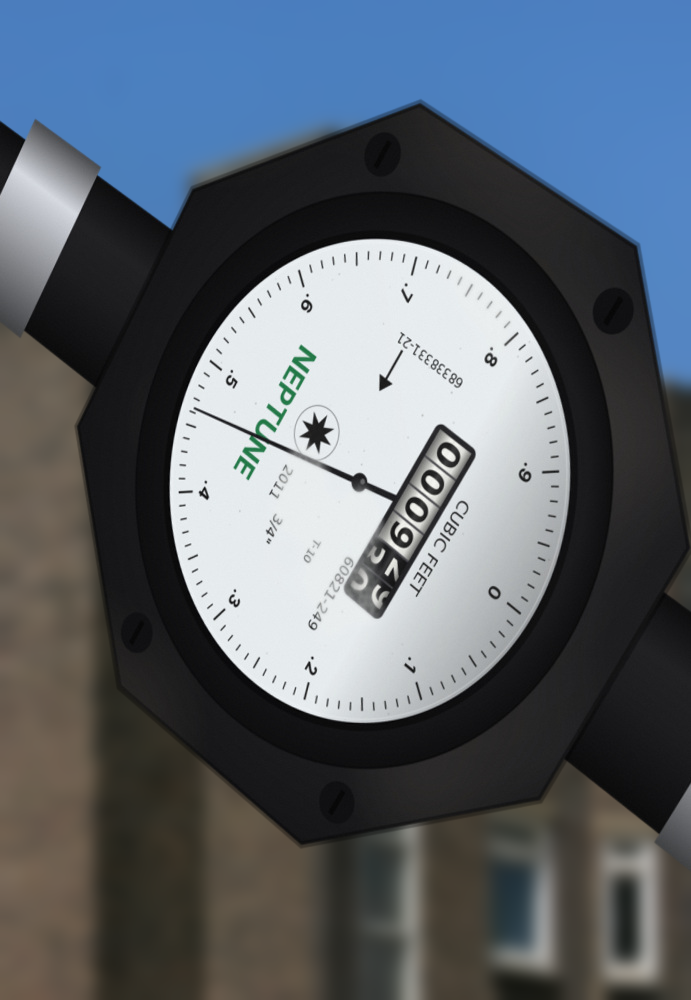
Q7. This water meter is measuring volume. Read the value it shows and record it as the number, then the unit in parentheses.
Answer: 929.46 (ft³)
